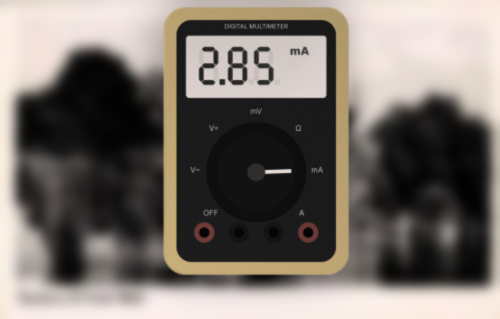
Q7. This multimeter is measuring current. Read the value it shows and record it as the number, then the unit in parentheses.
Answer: 2.85 (mA)
